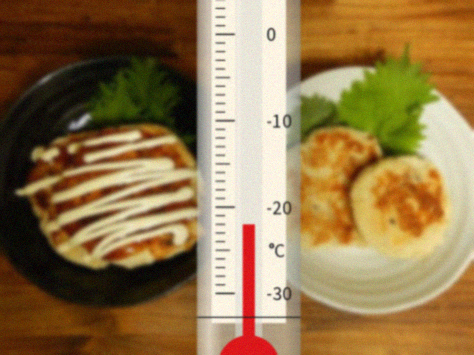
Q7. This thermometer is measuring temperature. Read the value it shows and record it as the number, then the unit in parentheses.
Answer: -22 (°C)
